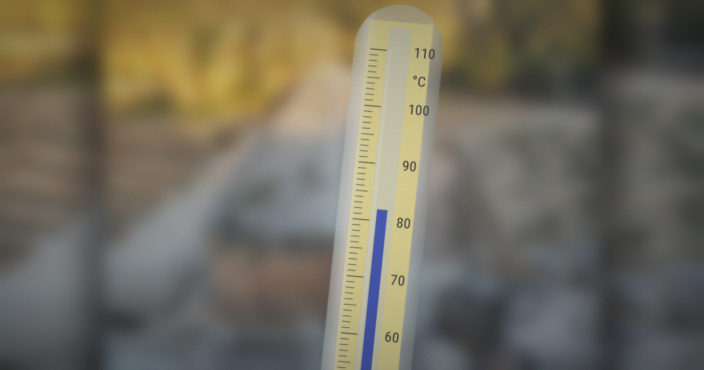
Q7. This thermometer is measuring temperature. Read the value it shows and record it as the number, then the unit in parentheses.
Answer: 82 (°C)
